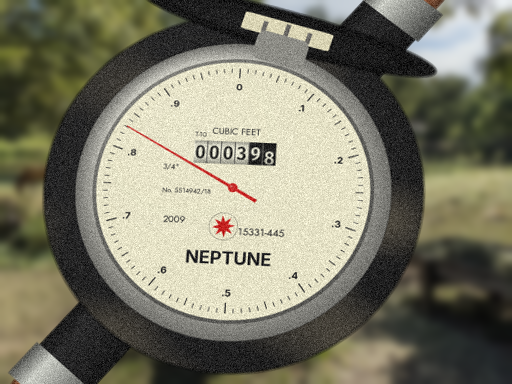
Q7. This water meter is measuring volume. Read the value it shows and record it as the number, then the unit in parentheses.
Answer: 397.83 (ft³)
